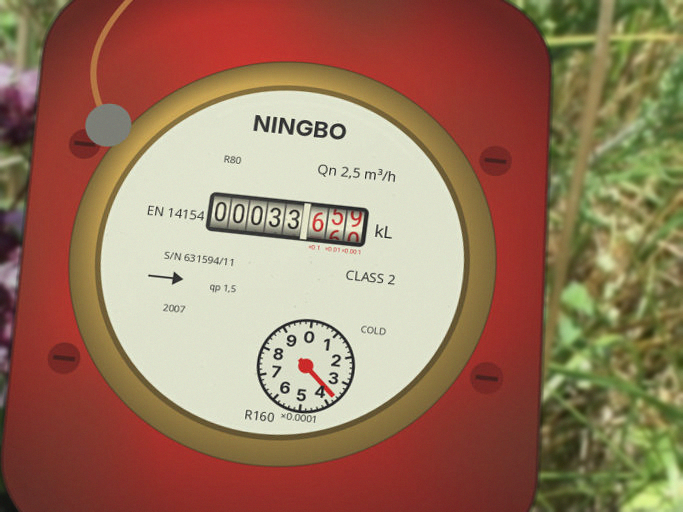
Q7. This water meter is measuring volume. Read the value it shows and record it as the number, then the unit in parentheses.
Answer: 33.6593 (kL)
